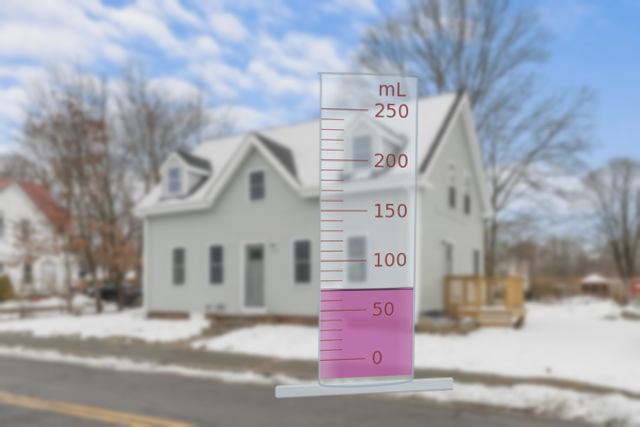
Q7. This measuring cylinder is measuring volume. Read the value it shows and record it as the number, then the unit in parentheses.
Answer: 70 (mL)
